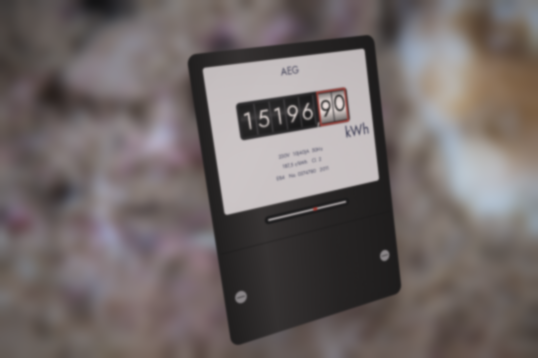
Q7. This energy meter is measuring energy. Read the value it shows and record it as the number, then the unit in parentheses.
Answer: 15196.90 (kWh)
